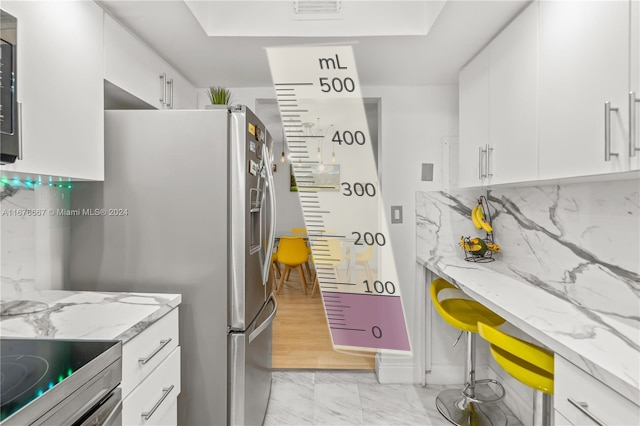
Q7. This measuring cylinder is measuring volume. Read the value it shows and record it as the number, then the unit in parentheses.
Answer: 80 (mL)
